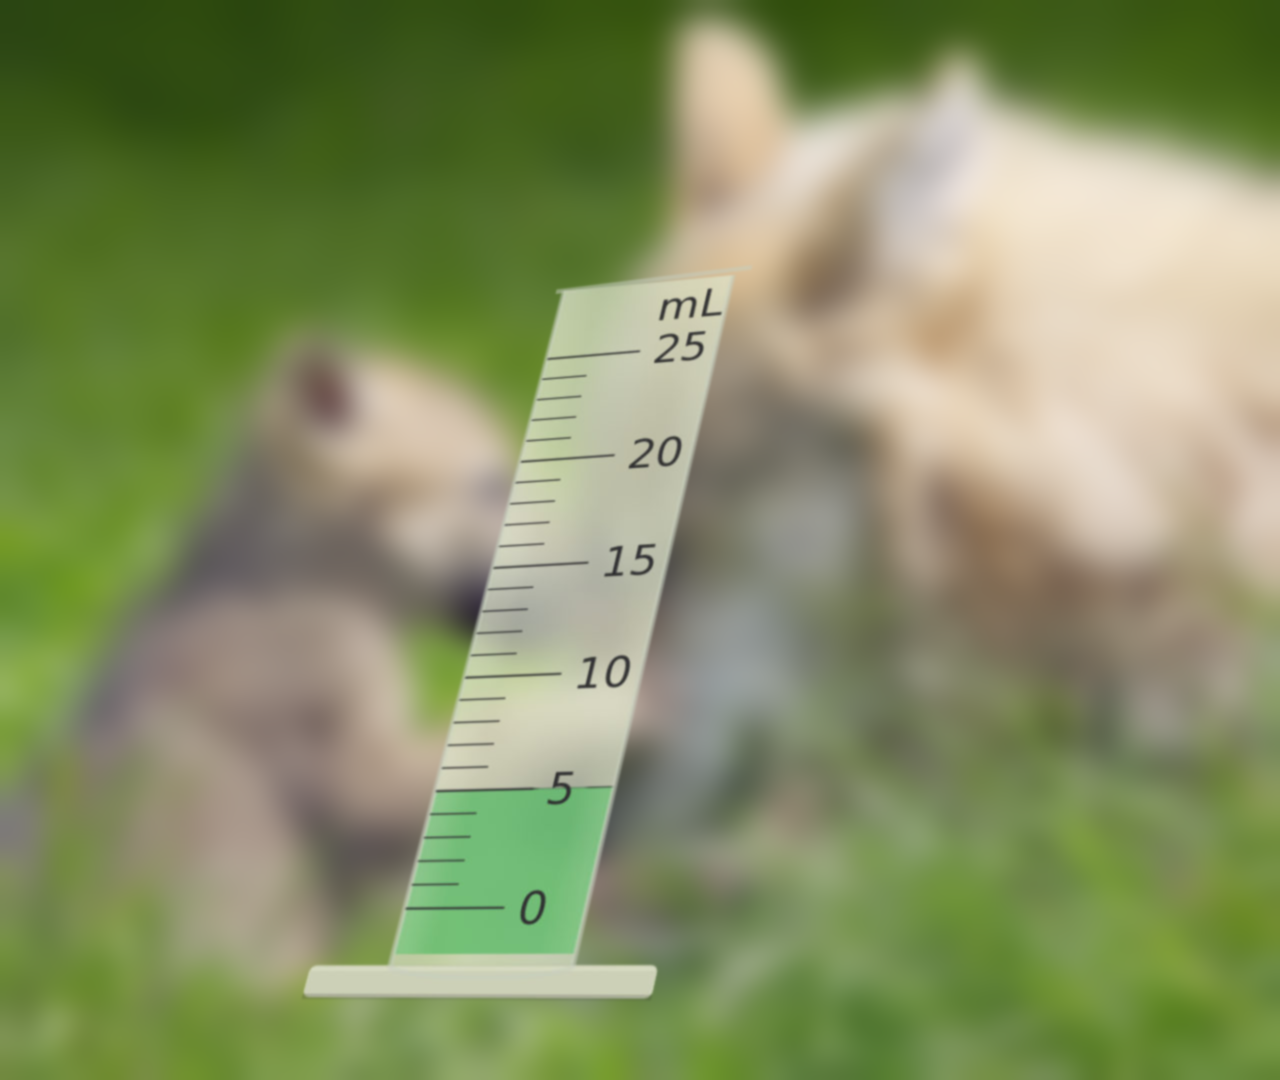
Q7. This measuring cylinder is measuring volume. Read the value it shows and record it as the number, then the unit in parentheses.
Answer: 5 (mL)
